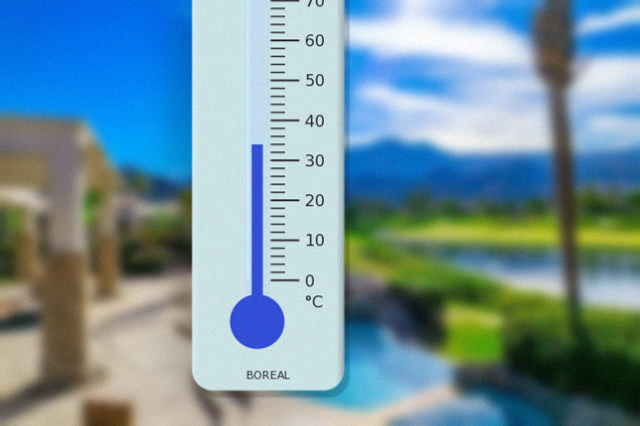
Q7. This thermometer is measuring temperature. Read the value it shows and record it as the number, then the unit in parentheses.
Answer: 34 (°C)
